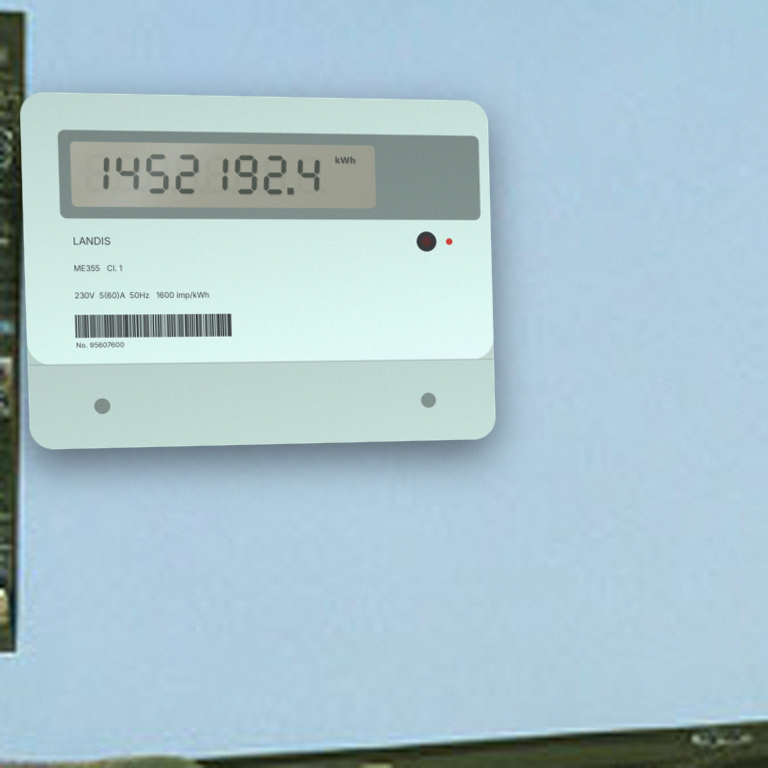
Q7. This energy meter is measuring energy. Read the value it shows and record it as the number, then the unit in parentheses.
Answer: 1452192.4 (kWh)
